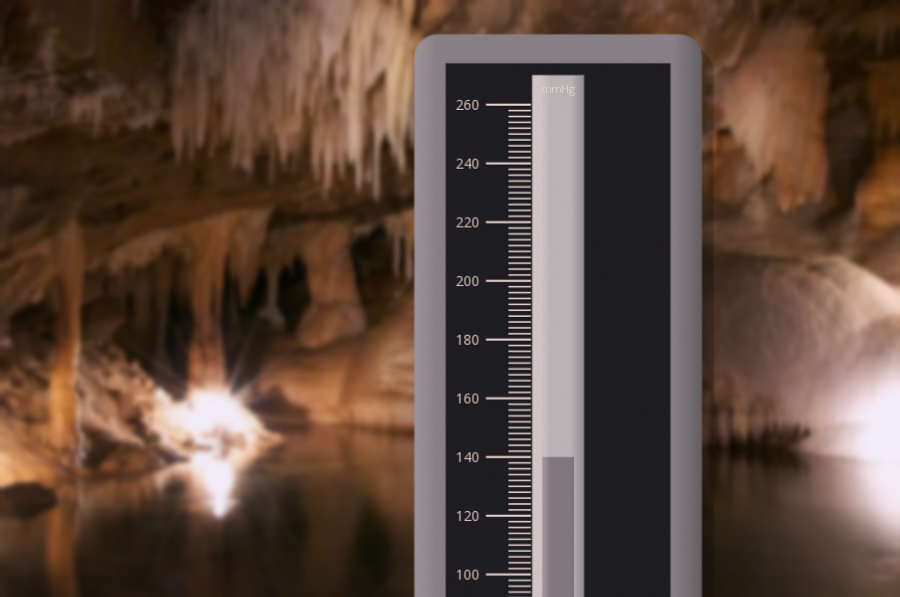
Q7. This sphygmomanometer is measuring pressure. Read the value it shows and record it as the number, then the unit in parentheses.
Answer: 140 (mmHg)
